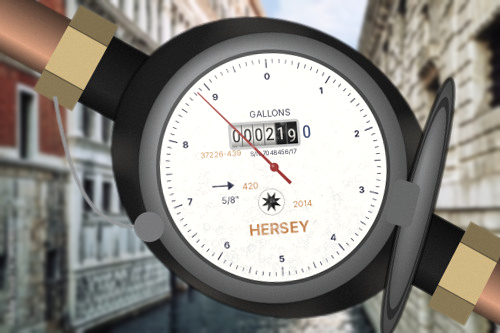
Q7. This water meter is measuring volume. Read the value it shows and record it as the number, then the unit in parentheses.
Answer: 2188.8 (gal)
